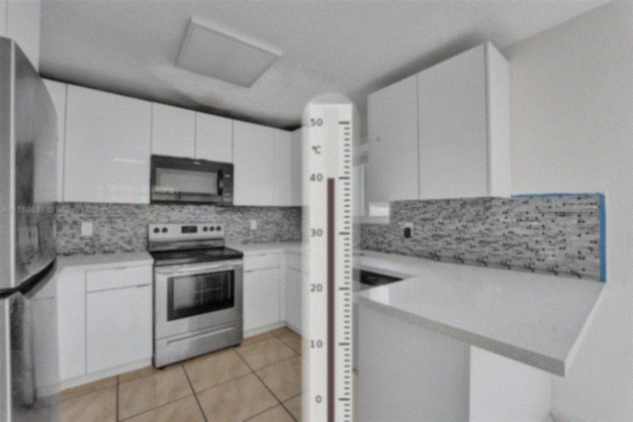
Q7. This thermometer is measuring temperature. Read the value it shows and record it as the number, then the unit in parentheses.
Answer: 40 (°C)
